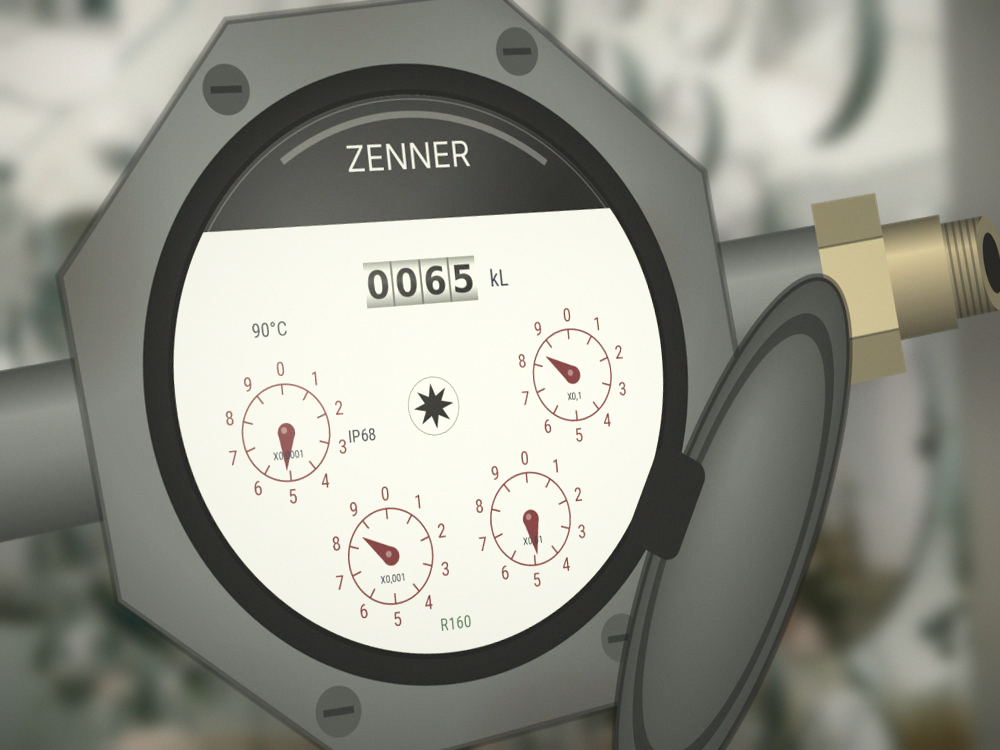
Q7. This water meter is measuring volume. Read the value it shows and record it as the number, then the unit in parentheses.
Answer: 65.8485 (kL)
